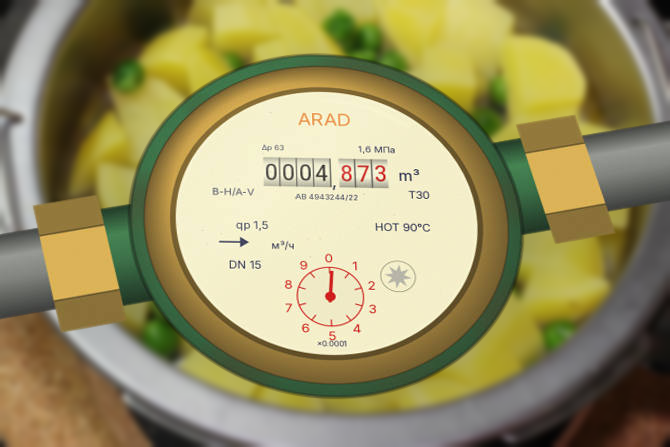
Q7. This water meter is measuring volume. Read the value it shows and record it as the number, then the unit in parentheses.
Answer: 4.8730 (m³)
